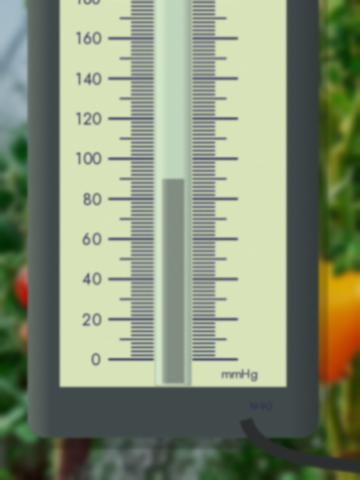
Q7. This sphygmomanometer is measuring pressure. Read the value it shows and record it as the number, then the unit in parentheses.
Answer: 90 (mmHg)
